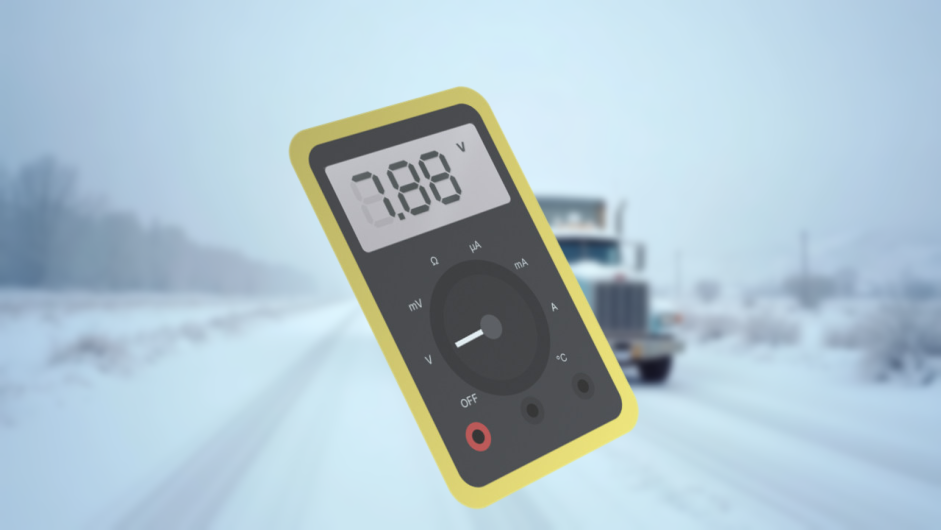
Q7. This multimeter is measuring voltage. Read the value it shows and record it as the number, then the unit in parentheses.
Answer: 7.88 (V)
